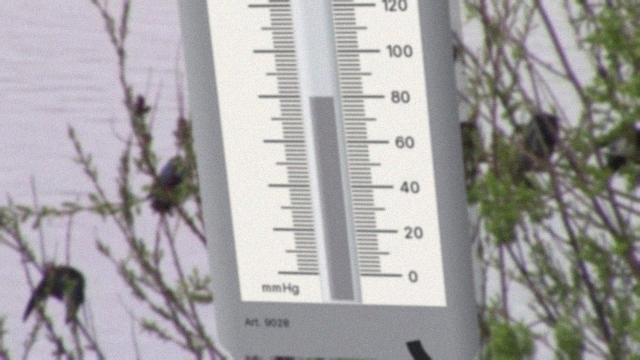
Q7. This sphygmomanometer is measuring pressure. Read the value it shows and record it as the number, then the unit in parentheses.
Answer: 80 (mmHg)
